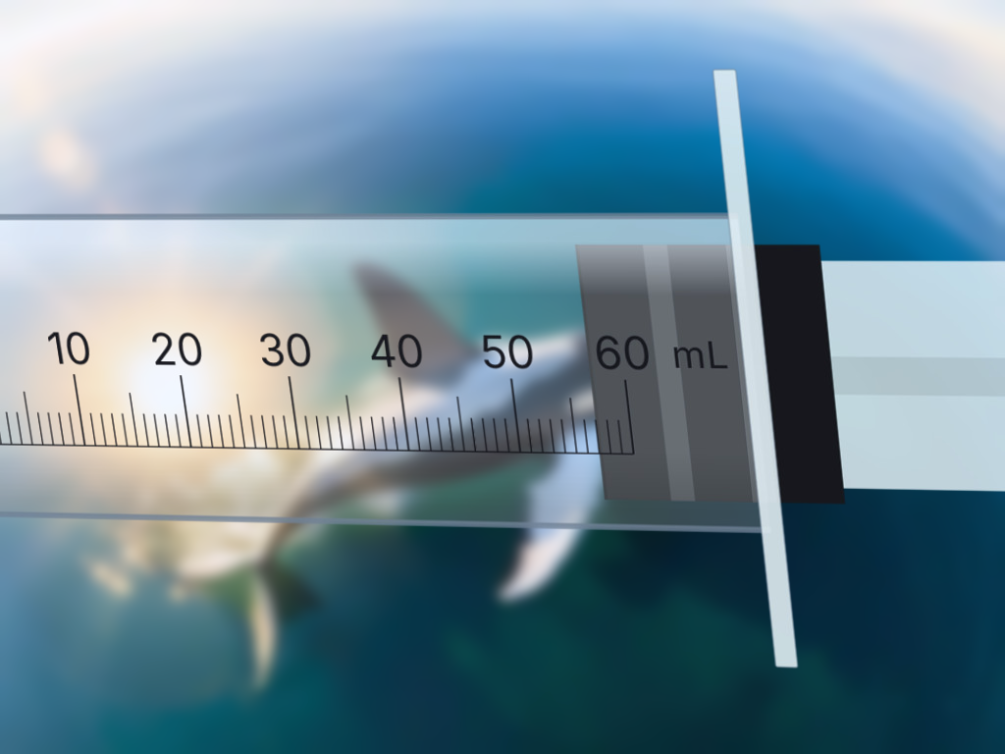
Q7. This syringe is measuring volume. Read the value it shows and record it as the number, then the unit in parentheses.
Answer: 57 (mL)
